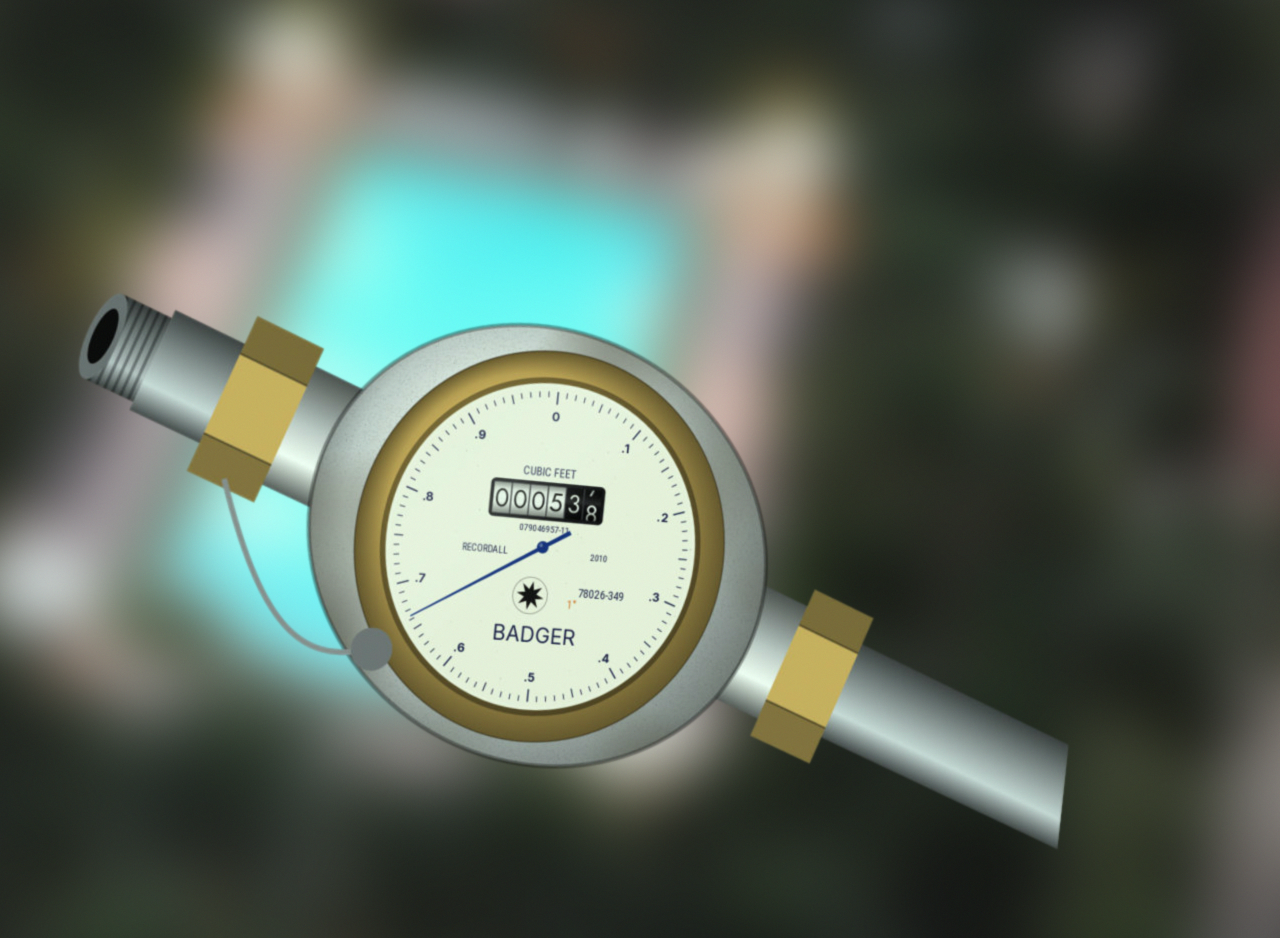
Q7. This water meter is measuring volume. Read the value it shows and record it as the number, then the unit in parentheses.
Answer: 537.66 (ft³)
